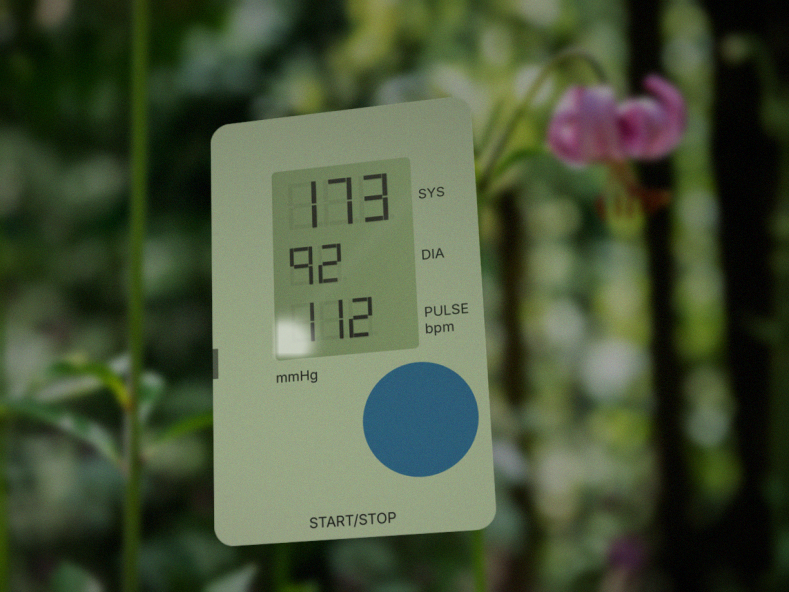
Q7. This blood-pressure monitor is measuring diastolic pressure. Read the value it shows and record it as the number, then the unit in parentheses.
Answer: 92 (mmHg)
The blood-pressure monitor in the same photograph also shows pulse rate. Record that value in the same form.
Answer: 112 (bpm)
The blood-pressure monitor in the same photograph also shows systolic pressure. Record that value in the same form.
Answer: 173 (mmHg)
